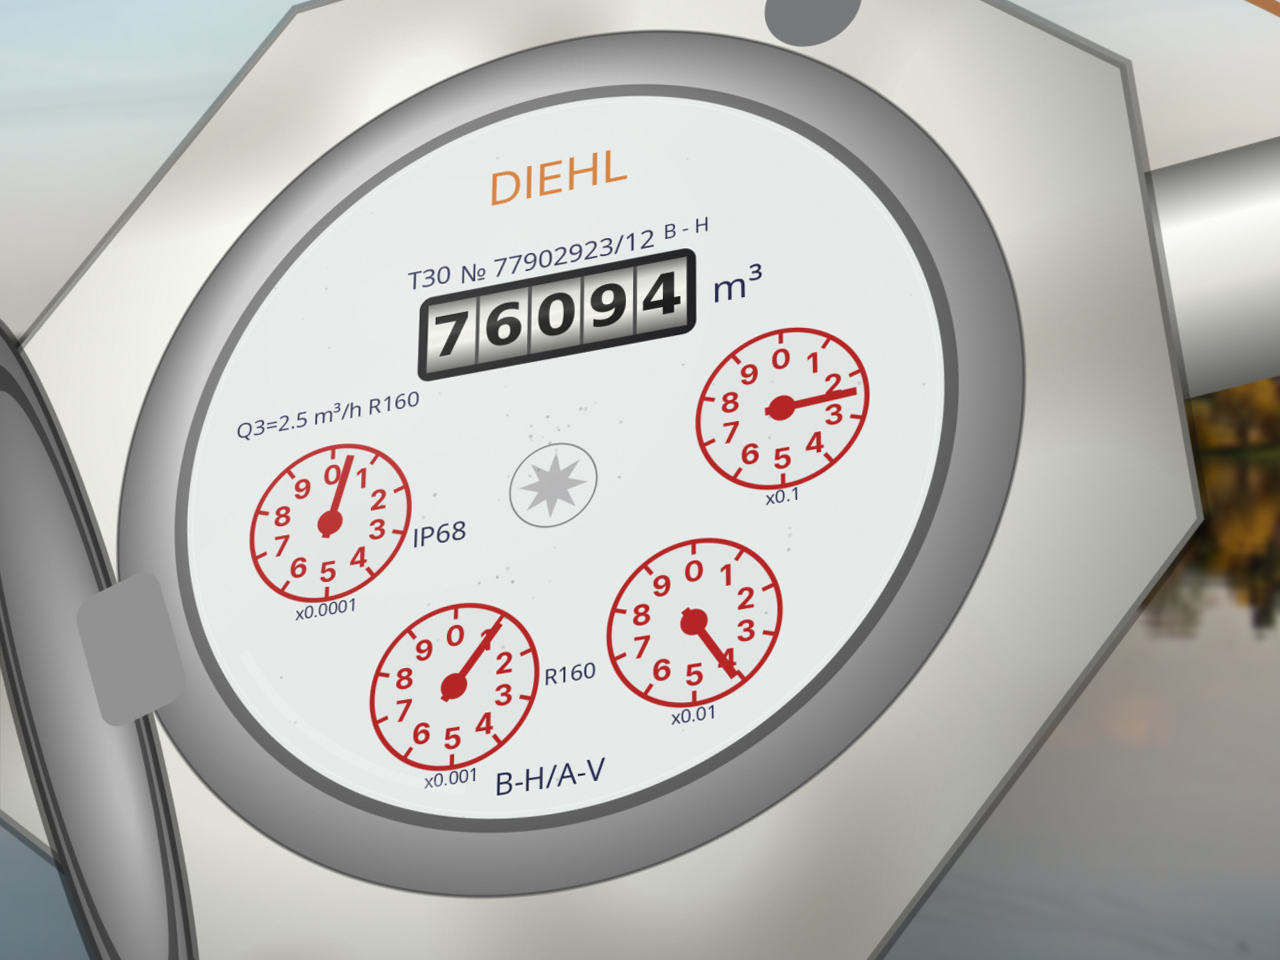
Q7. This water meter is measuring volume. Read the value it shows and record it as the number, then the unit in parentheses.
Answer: 76094.2410 (m³)
